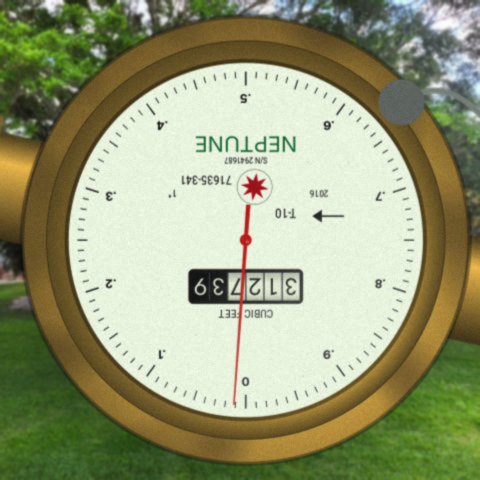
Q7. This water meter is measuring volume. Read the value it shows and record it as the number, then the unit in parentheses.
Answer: 312739.01 (ft³)
